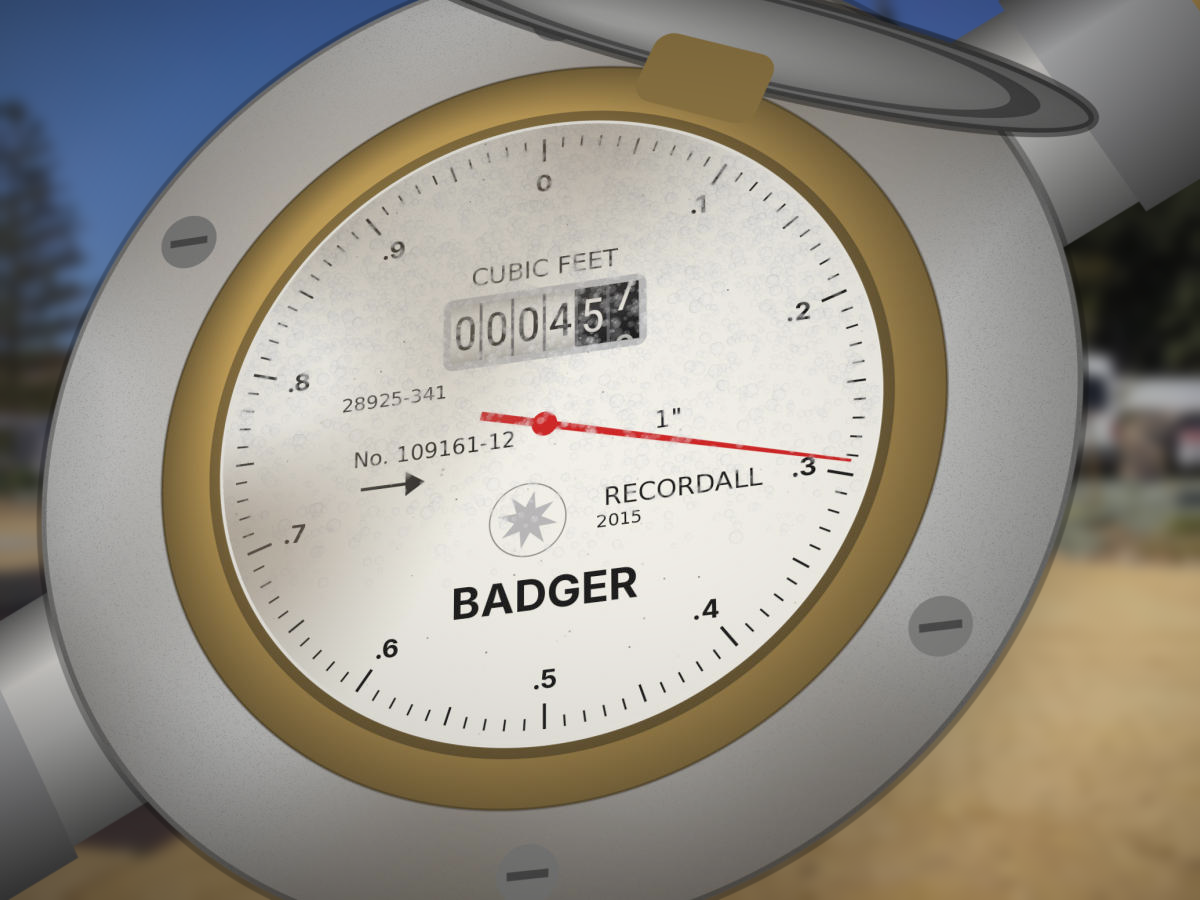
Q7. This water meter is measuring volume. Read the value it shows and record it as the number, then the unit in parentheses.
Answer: 457.29 (ft³)
